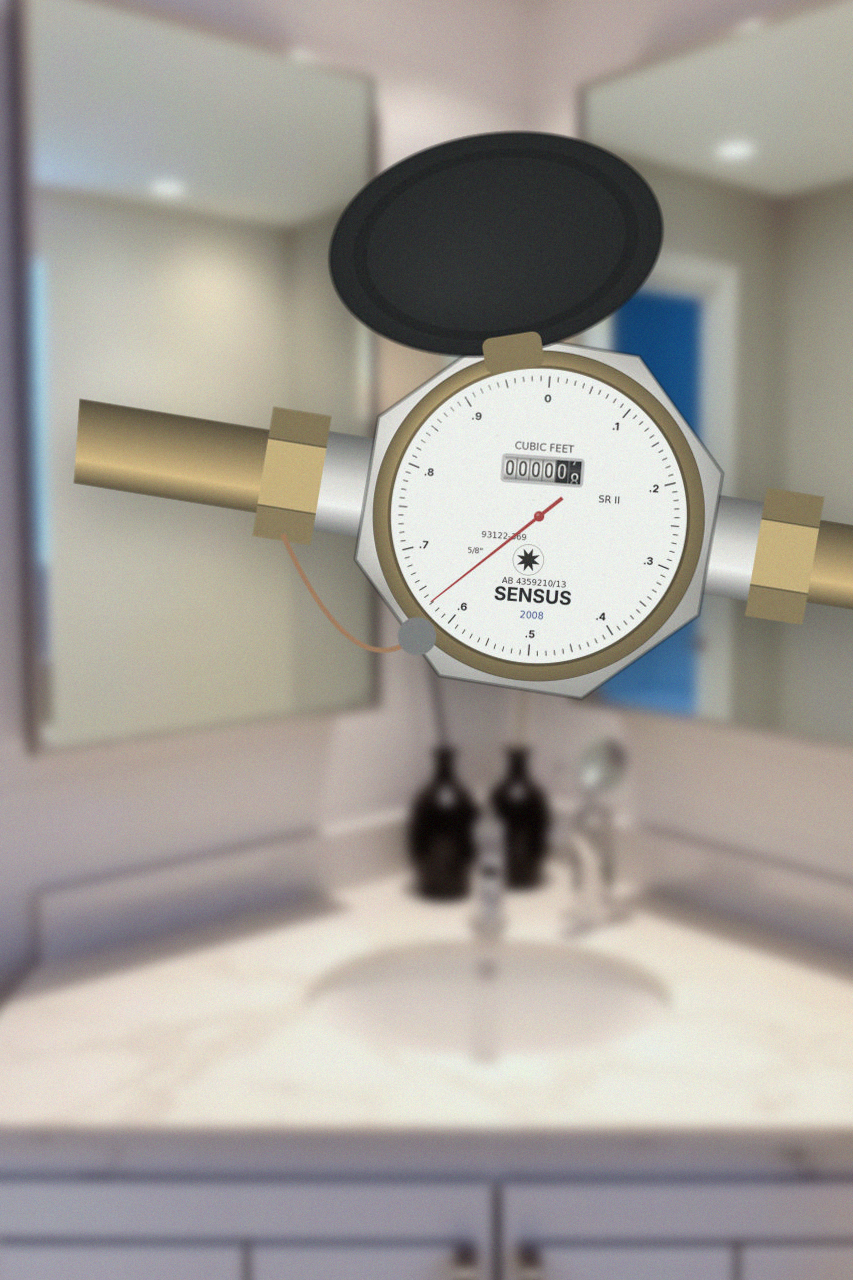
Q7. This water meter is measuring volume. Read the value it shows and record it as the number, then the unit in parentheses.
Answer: 7.63 (ft³)
